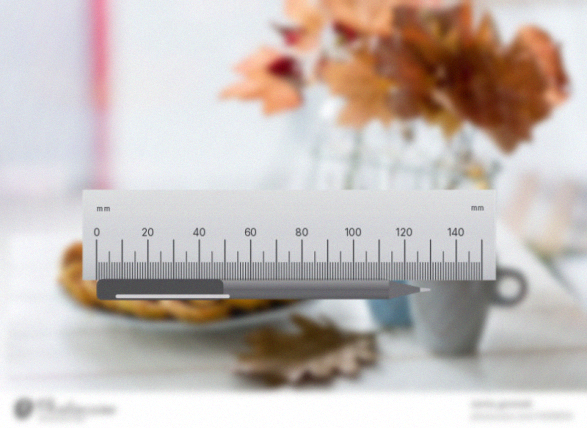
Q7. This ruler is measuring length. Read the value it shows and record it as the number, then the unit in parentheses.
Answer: 130 (mm)
